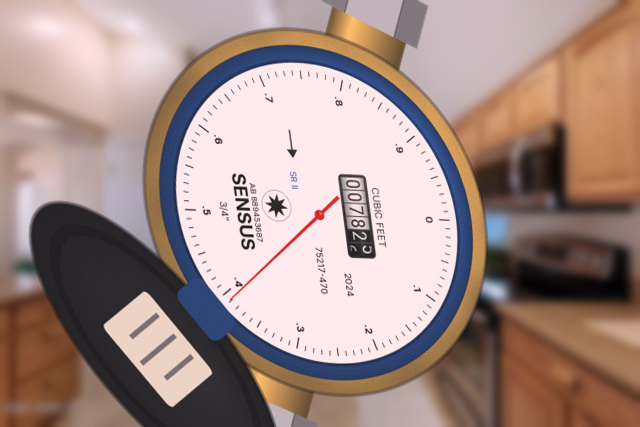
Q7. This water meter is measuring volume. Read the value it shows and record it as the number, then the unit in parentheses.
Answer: 7825.39 (ft³)
